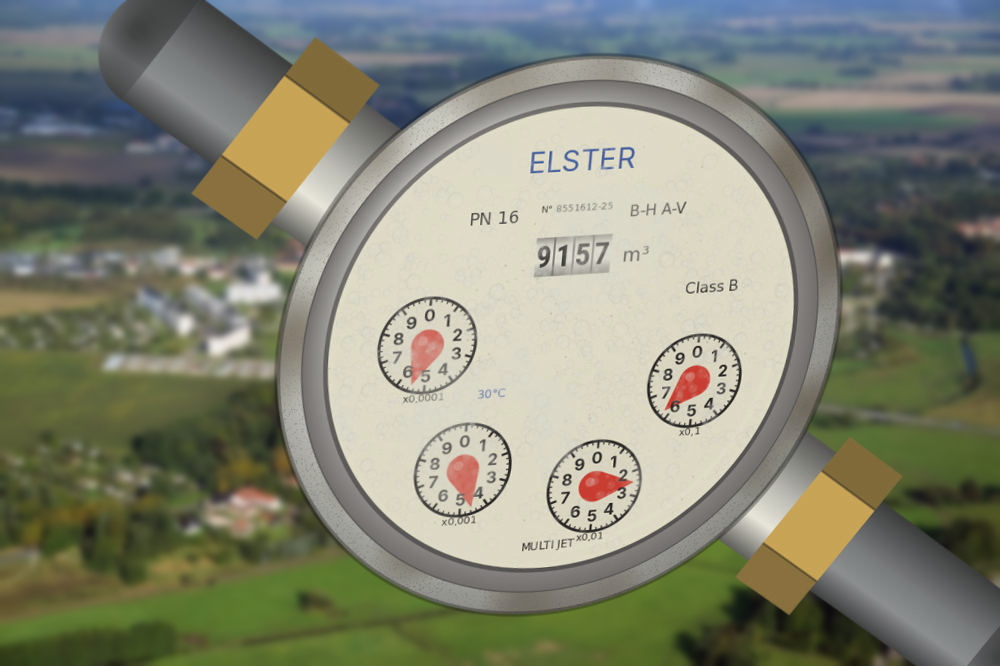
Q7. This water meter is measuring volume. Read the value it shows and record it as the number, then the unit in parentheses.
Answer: 9157.6245 (m³)
